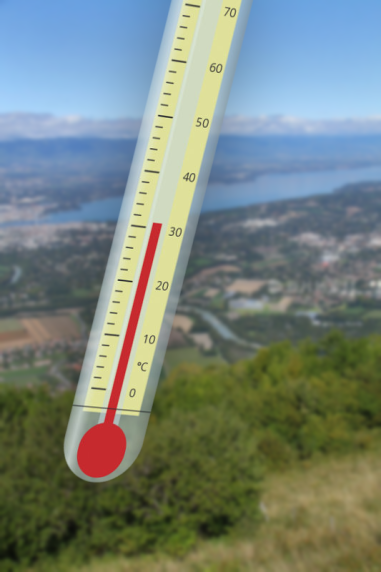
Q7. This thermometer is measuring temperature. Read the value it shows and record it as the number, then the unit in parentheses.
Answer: 31 (°C)
